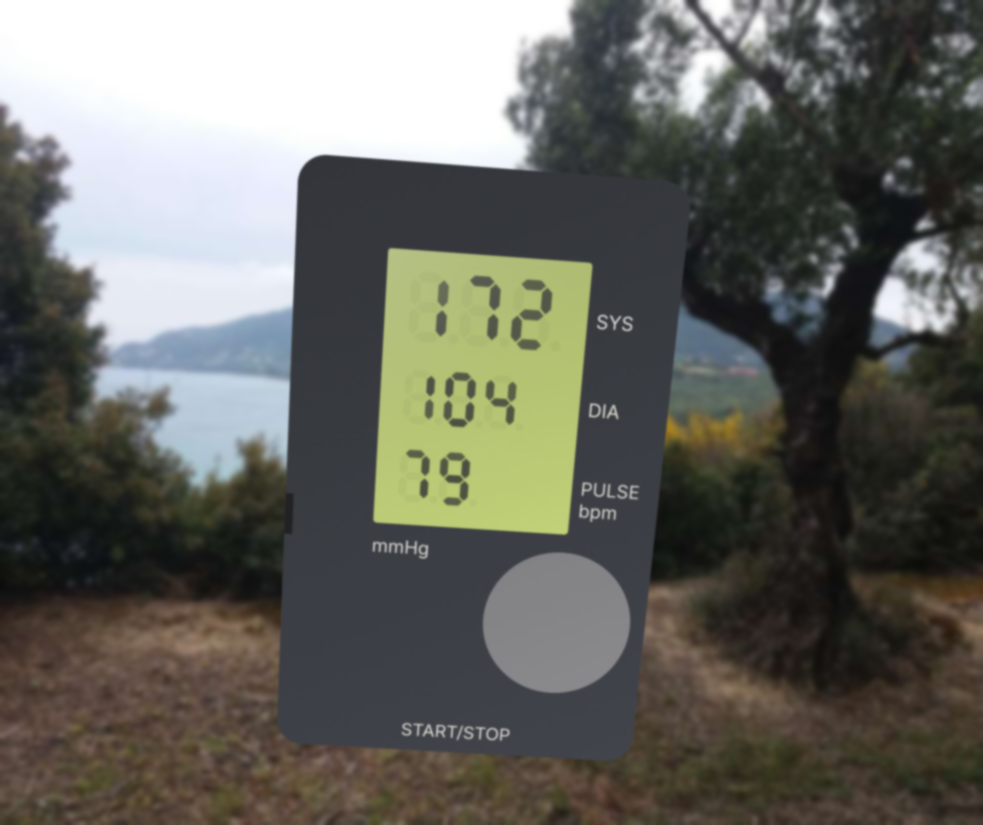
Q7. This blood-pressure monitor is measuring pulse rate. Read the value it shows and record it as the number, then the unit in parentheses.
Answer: 79 (bpm)
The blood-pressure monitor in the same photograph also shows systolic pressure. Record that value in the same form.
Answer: 172 (mmHg)
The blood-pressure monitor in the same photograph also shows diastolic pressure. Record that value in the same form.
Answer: 104 (mmHg)
